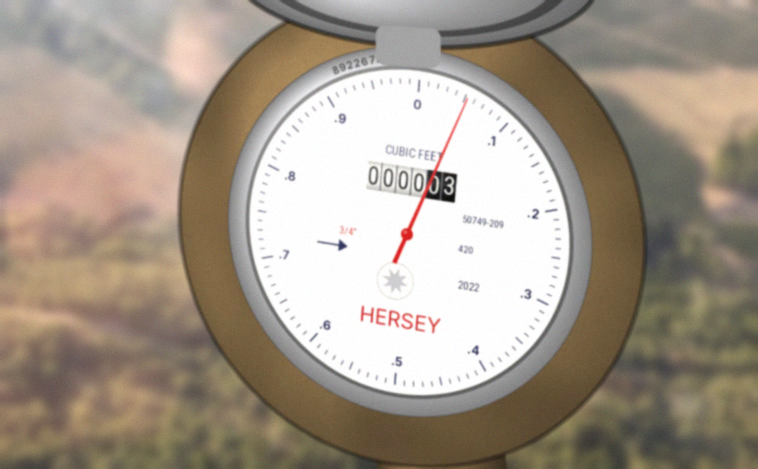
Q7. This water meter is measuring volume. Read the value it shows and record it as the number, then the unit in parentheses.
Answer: 3.05 (ft³)
